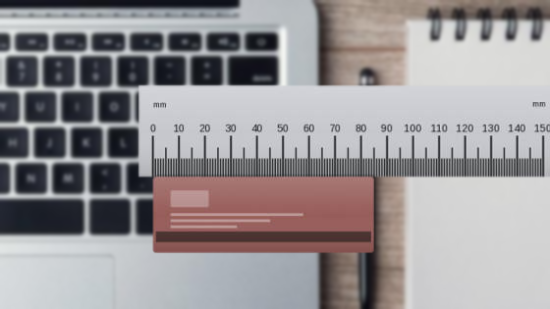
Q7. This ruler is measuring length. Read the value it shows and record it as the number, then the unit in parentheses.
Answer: 85 (mm)
